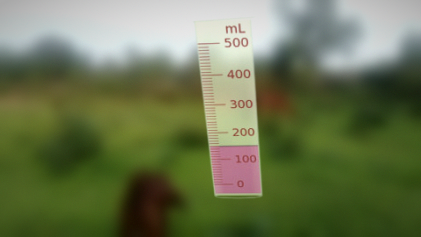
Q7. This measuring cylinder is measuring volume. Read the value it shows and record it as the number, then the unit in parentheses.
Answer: 150 (mL)
